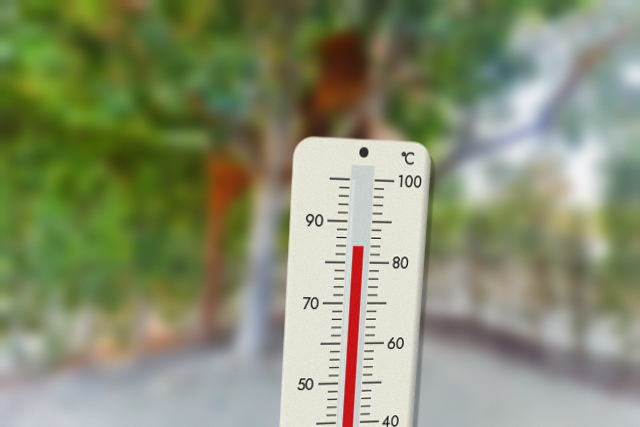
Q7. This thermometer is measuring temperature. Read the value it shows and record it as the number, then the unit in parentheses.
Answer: 84 (°C)
